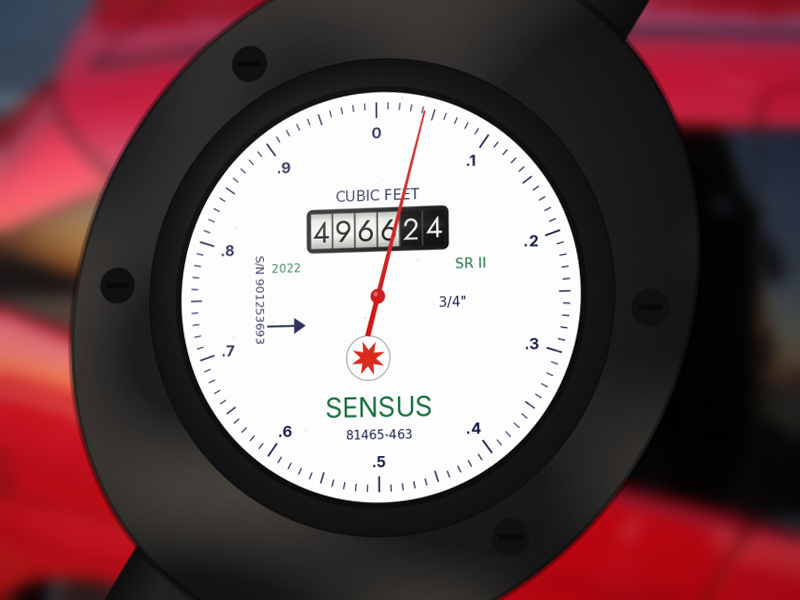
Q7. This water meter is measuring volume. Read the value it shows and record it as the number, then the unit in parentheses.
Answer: 496624.04 (ft³)
